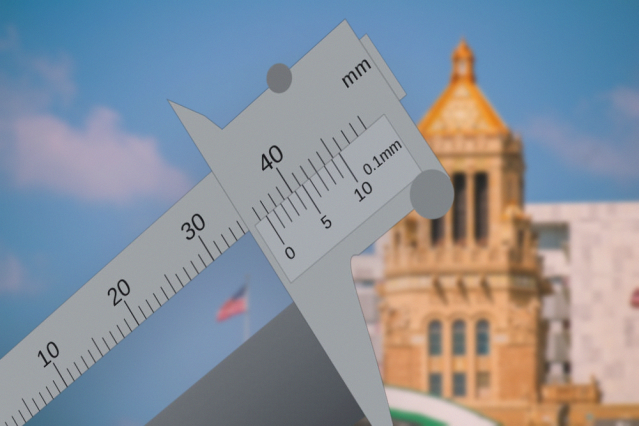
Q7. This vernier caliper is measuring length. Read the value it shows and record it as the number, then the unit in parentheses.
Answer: 36.7 (mm)
